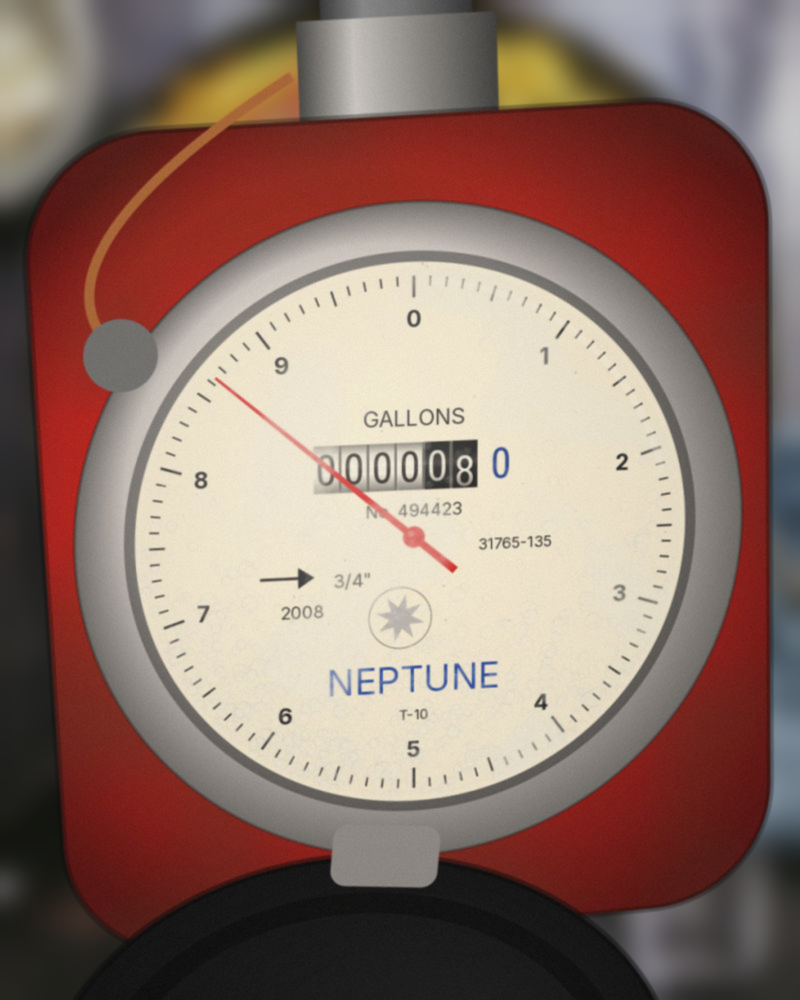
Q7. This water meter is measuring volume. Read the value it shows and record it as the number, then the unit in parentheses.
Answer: 78.6 (gal)
